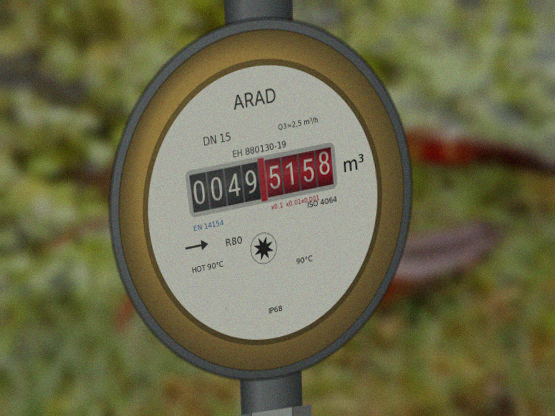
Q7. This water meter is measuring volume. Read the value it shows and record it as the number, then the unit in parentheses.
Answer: 49.5158 (m³)
